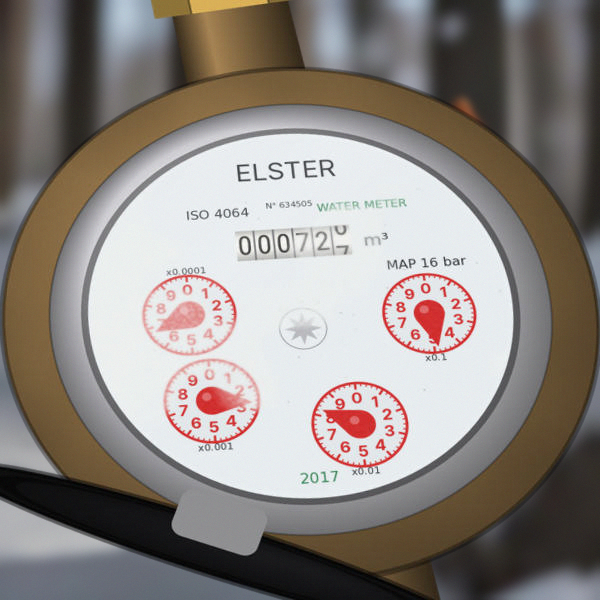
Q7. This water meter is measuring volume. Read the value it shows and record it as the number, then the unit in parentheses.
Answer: 726.4826 (m³)
